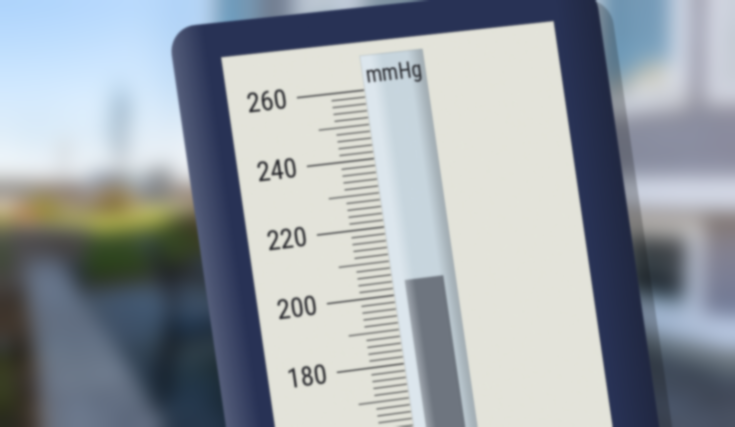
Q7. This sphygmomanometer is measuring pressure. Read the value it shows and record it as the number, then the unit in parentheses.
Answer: 204 (mmHg)
